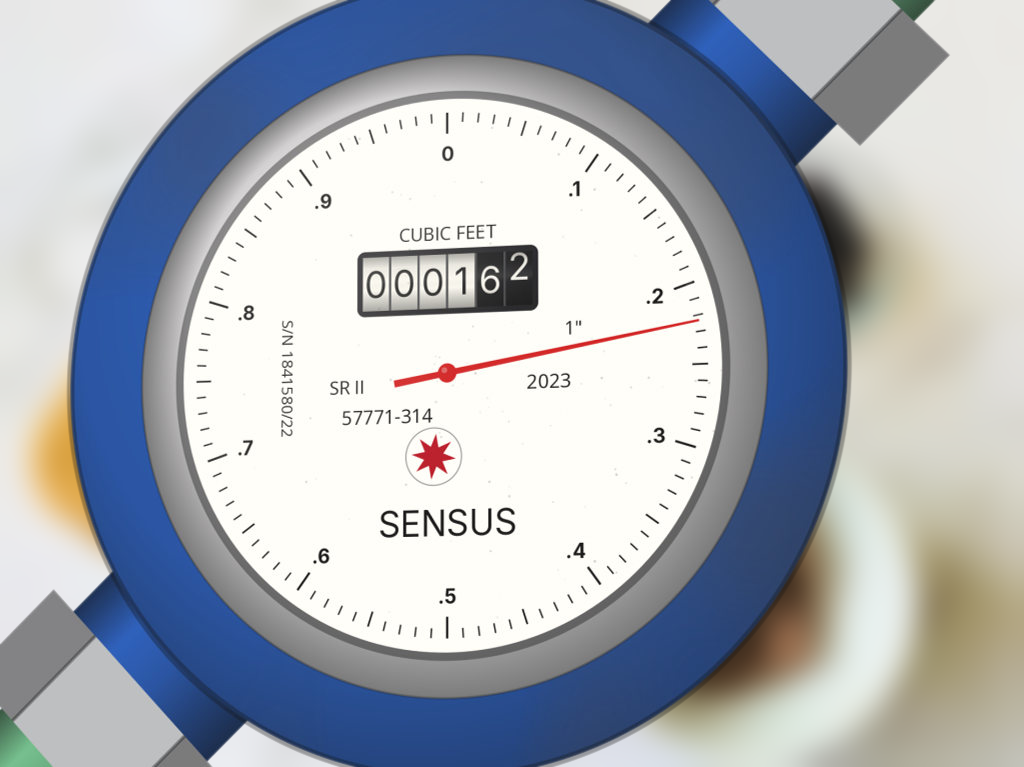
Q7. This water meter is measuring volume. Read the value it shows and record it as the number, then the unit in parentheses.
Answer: 162.22 (ft³)
